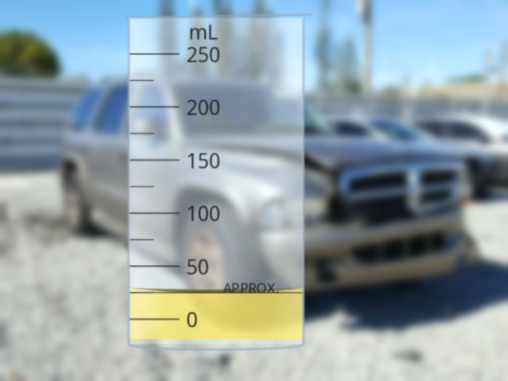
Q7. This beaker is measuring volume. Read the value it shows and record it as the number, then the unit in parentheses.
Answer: 25 (mL)
